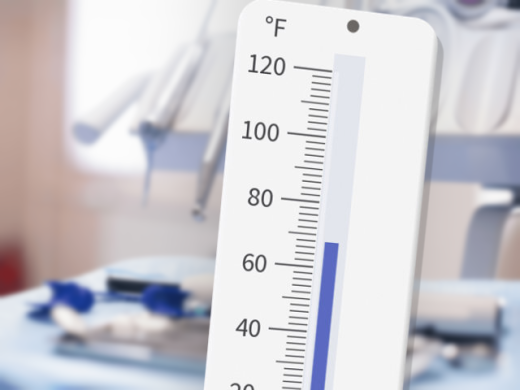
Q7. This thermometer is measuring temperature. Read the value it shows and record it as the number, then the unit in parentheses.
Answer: 68 (°F)
